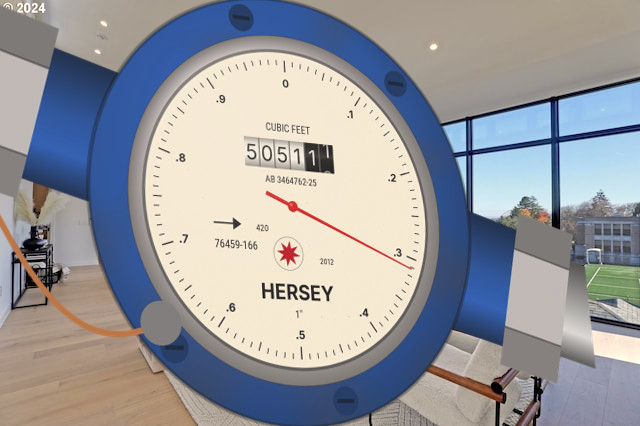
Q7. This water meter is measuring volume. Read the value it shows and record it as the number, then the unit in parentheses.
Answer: 505111.31 (ft³)
